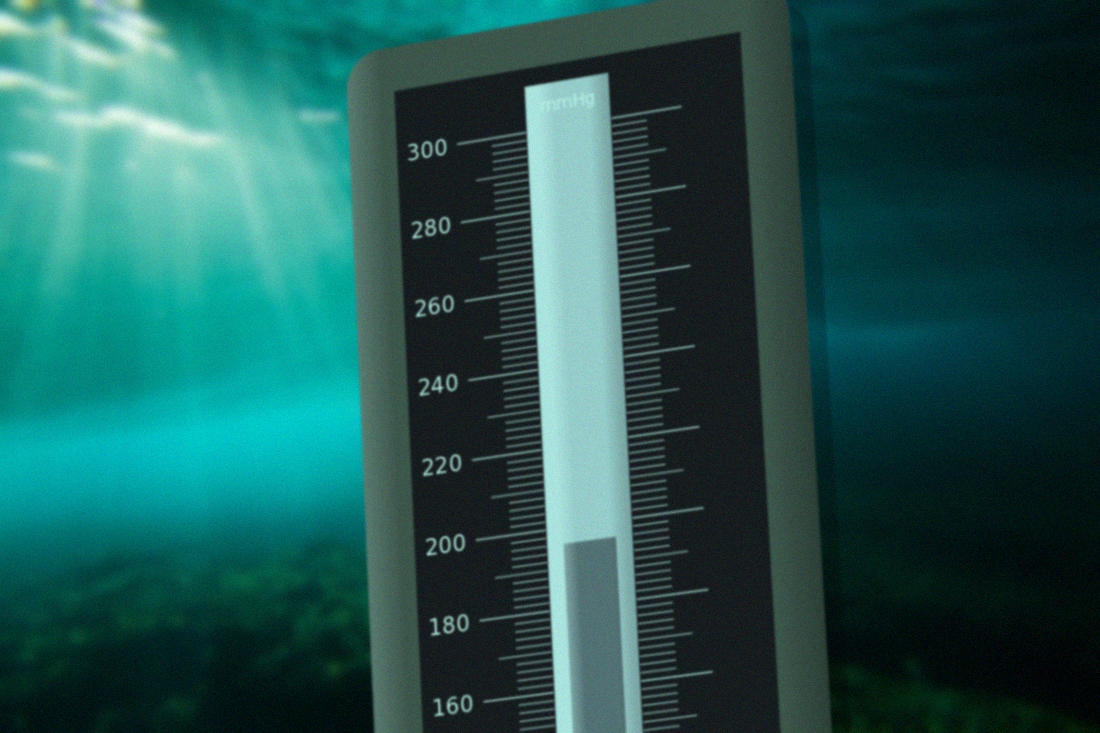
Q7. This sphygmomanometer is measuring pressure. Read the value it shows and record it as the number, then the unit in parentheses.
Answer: 196 (mmHg)
